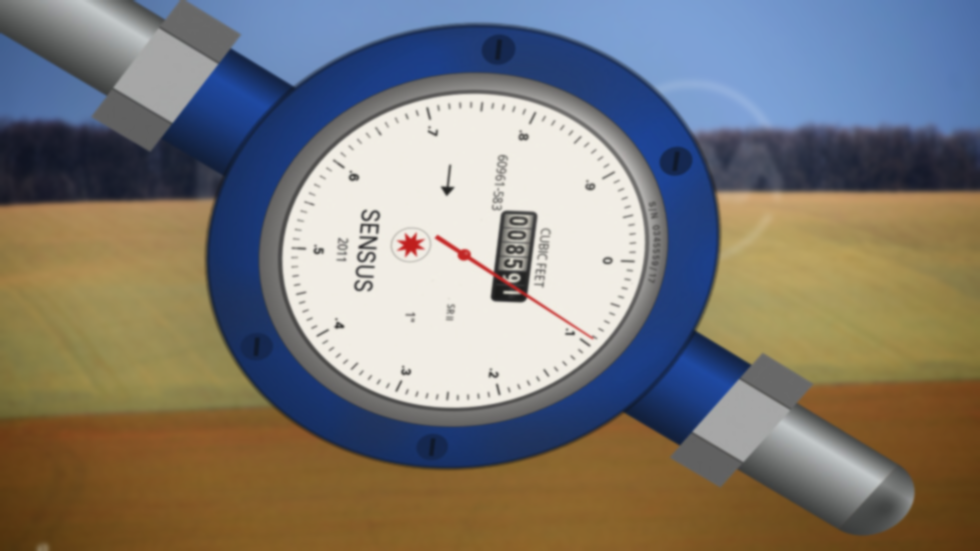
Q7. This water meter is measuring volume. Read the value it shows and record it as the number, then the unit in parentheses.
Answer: 8591.09 (ft³)
